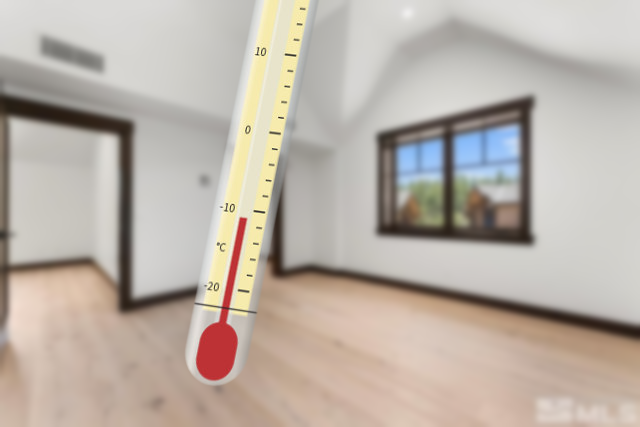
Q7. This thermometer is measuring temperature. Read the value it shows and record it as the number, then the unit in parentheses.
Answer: -11 (°C)
